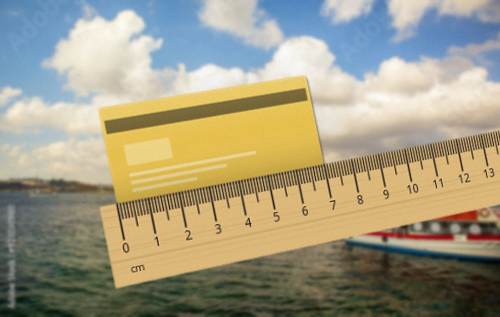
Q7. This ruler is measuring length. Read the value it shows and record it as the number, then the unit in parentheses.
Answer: 7 (cm)
